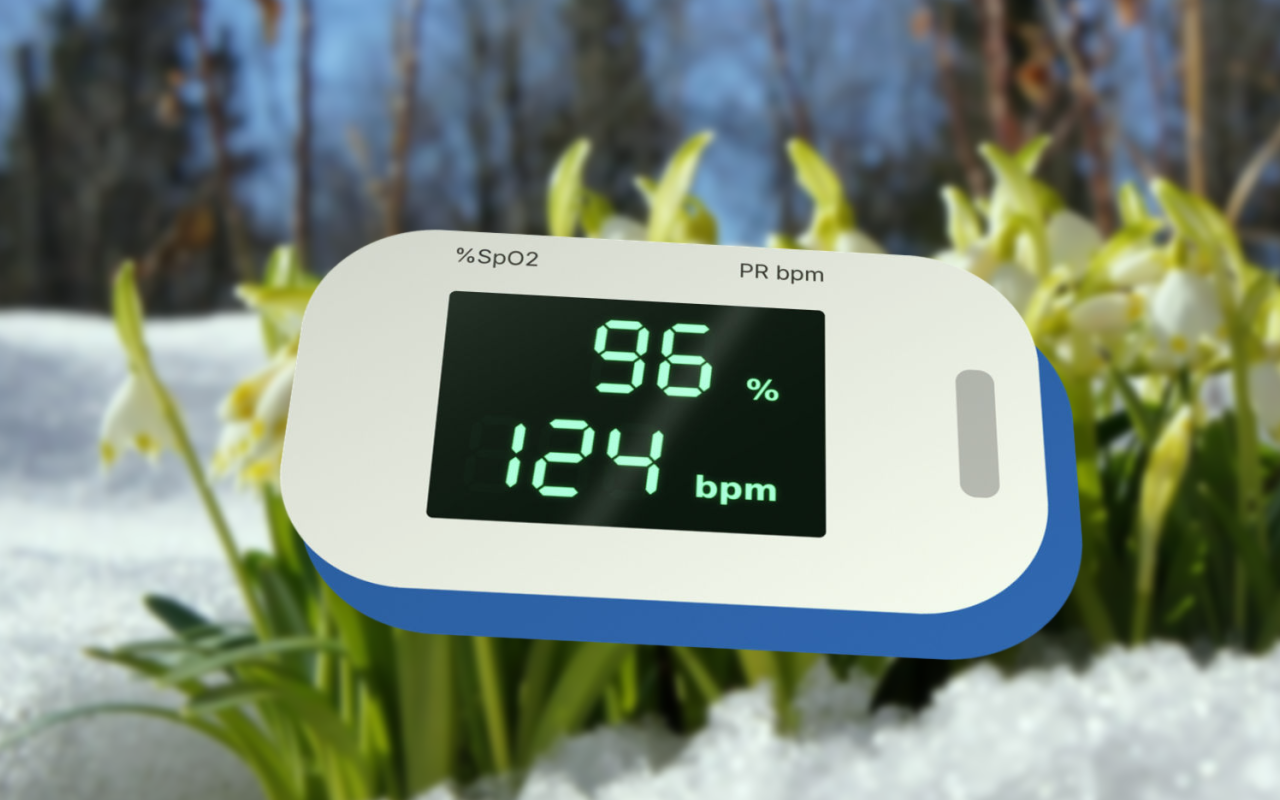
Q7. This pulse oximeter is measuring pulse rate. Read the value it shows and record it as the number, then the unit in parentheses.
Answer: 124 (bpm)
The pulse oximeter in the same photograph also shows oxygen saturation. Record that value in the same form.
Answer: 96 (%)
